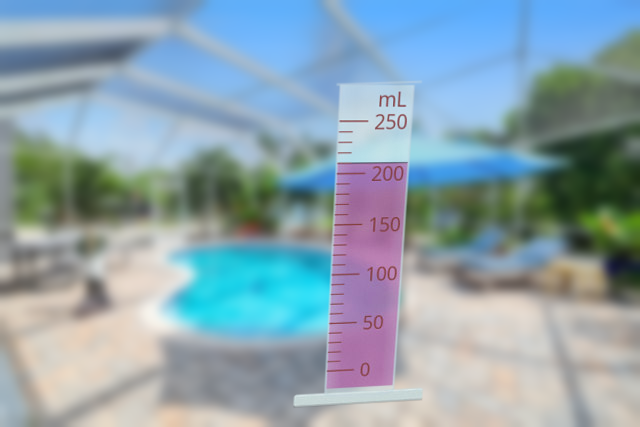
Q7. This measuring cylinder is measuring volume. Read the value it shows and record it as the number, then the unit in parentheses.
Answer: 210 (mL)
